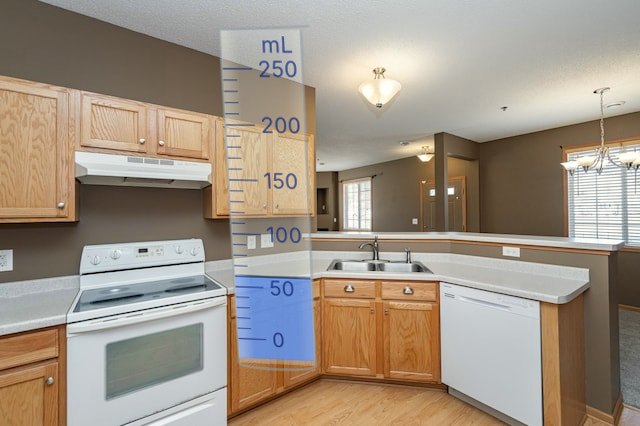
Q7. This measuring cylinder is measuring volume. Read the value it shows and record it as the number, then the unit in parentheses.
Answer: 60 (mL)
